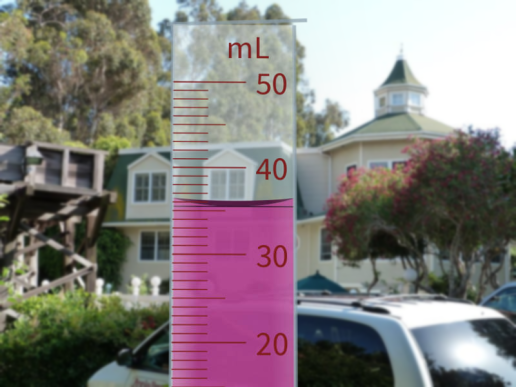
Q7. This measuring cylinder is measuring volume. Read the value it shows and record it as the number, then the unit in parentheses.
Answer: 35.5 (mL)
